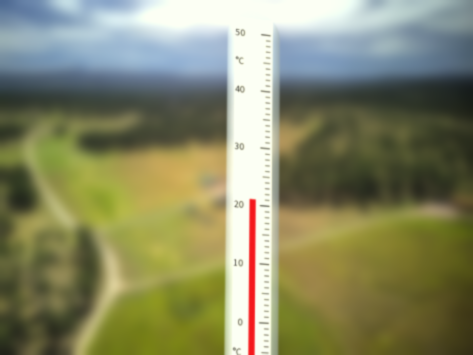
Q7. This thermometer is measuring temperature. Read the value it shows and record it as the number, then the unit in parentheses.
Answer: 21 (°C)
